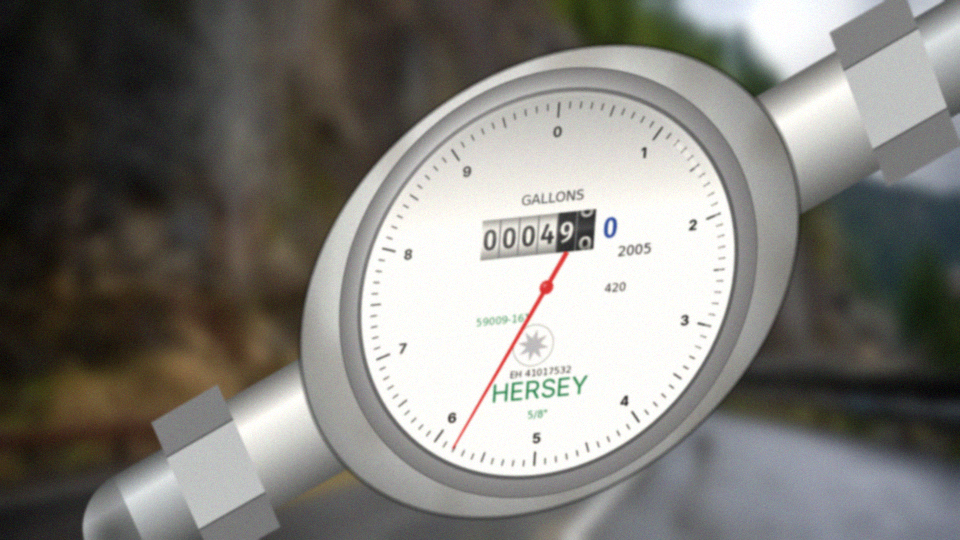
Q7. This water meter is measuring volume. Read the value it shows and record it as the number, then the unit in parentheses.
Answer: 4985.8 (gal)
